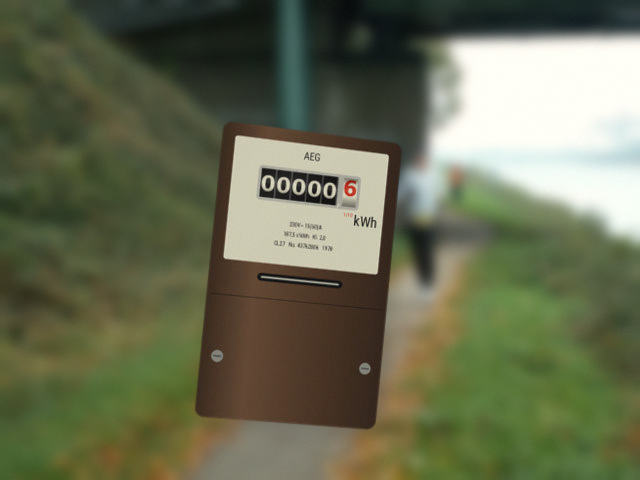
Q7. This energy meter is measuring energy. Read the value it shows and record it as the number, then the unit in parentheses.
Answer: 0.6 (kWh)
